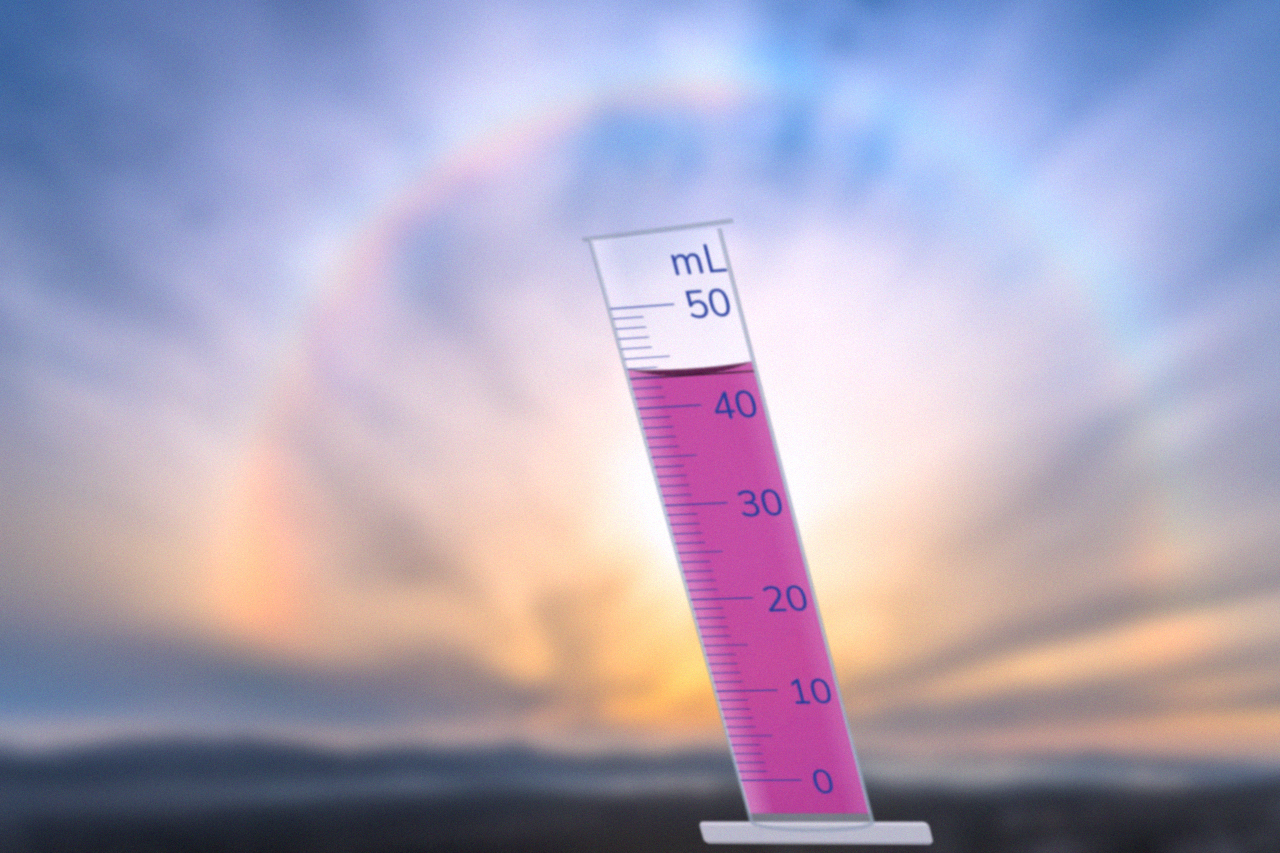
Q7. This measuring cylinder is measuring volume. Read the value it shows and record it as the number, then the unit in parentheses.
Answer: 43 (mL)
